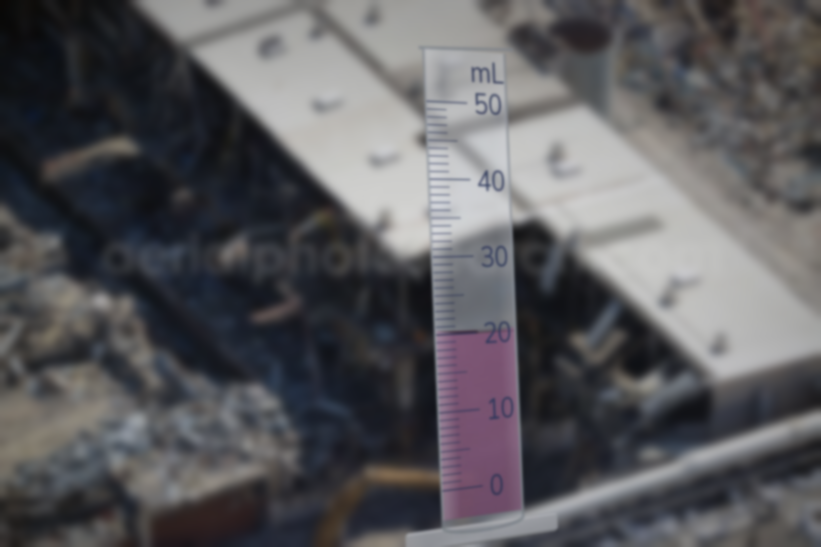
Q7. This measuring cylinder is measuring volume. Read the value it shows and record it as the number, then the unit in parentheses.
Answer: 20 (mL)
